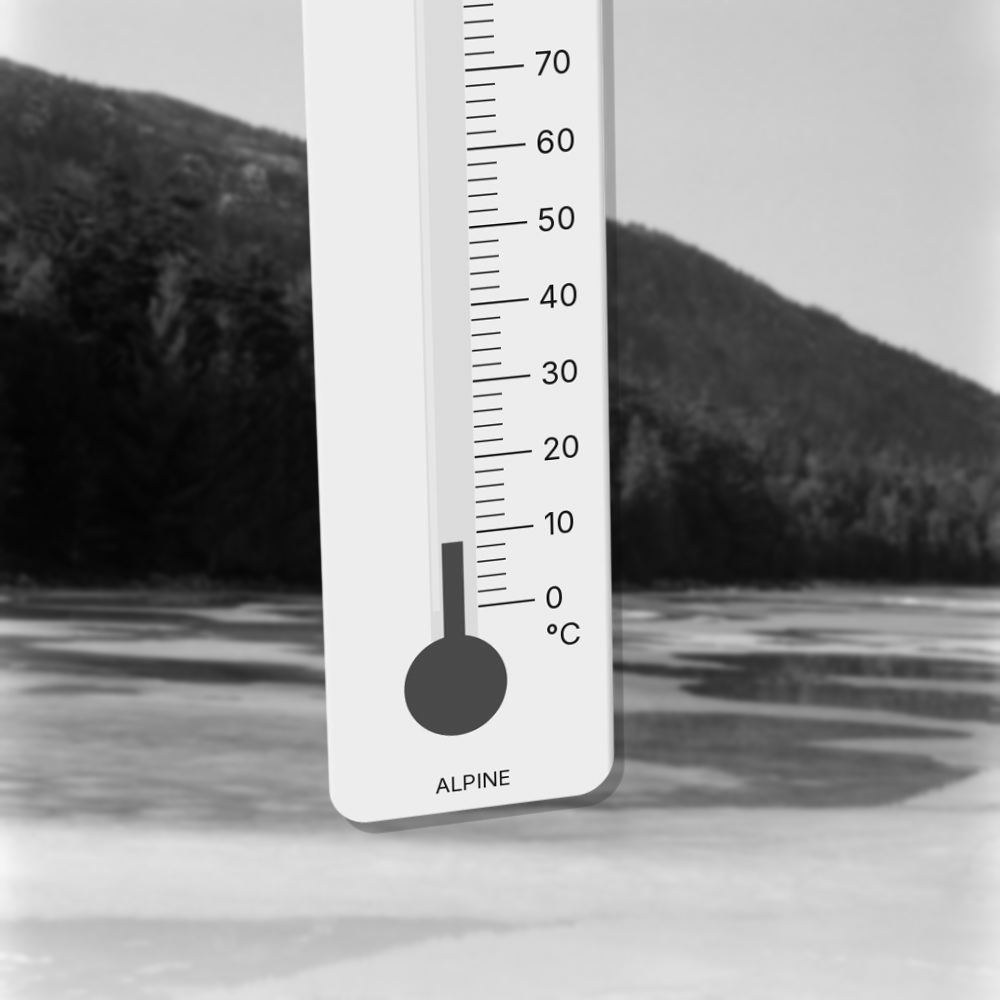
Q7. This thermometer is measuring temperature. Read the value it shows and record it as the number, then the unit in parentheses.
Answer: 9 (°C)
